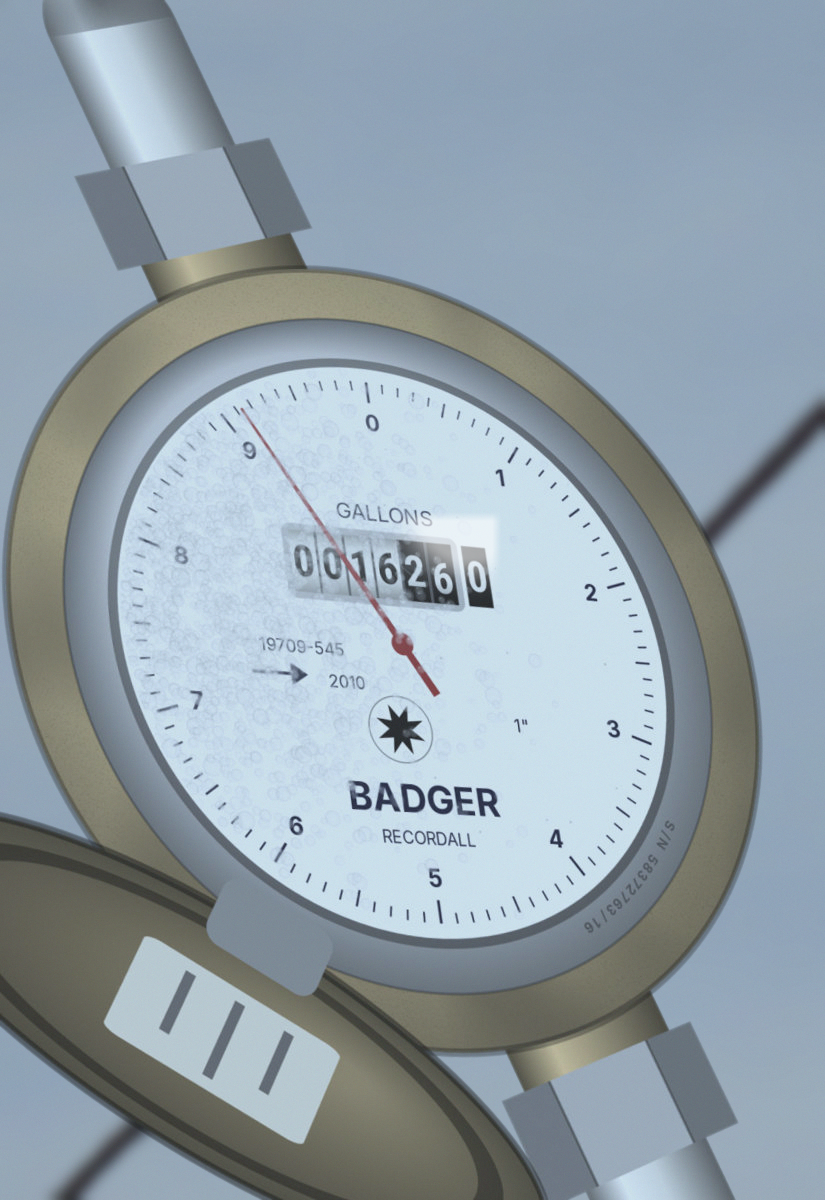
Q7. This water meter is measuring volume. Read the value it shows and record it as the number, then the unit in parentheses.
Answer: 16259.1 (gal)
